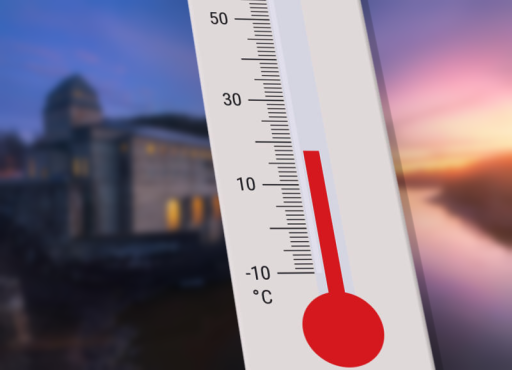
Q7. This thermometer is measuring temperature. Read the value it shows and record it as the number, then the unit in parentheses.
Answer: 18 (°C)
